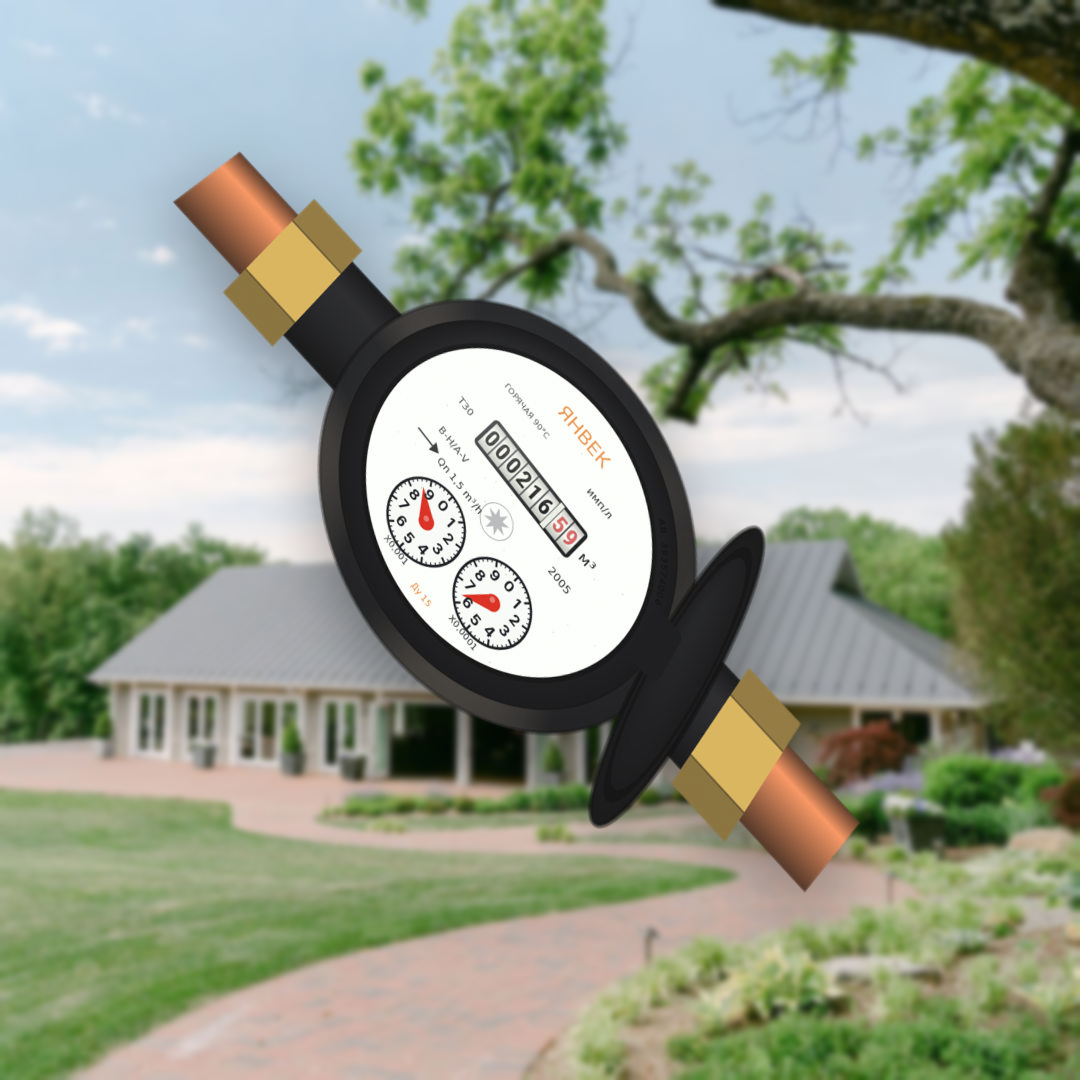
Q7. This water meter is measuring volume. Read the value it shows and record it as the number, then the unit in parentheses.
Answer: 216.5986 (m³)
